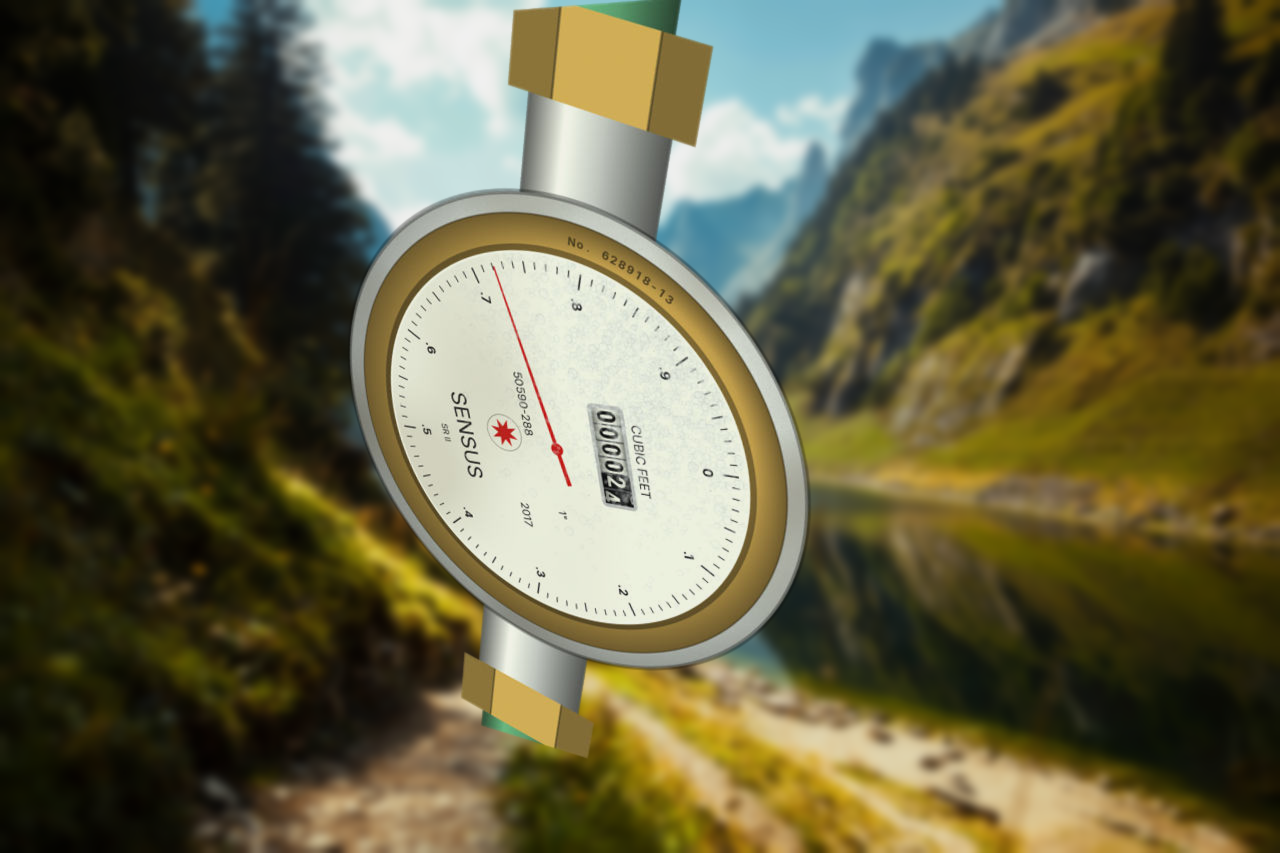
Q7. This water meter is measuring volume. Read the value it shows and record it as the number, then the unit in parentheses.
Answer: 23.72 (ft³)
